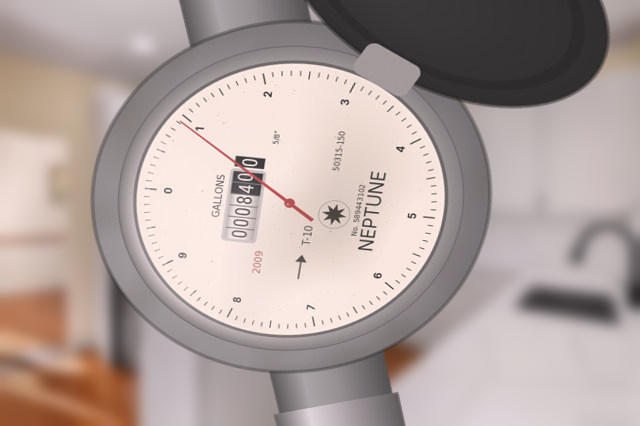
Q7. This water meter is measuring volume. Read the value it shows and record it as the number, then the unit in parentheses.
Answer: 8400.9 (gal)
